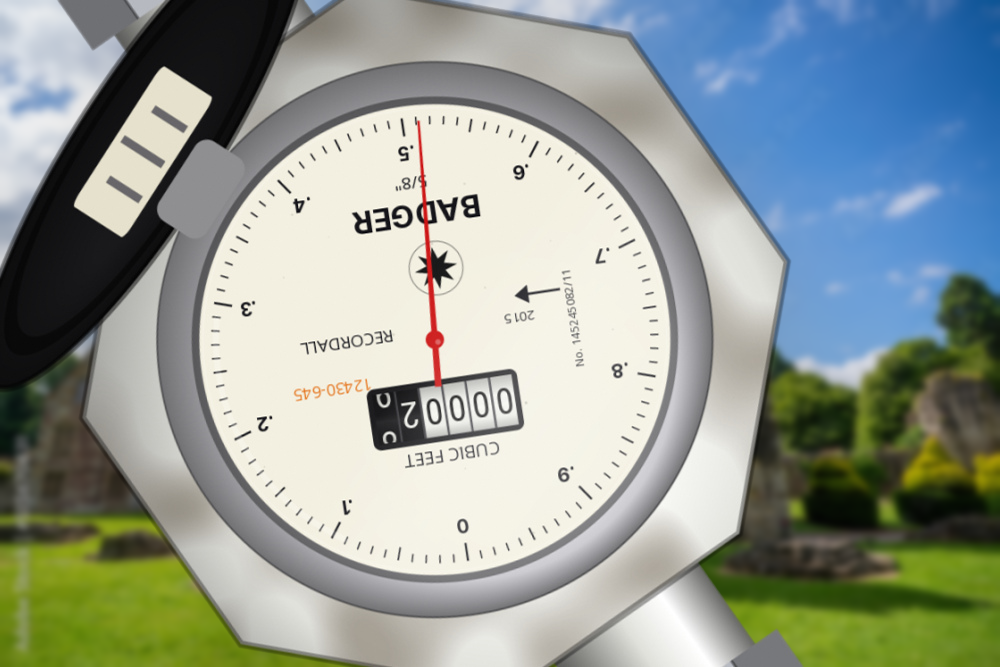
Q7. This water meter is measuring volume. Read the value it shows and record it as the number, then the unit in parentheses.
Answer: 28.51 (ft³)
